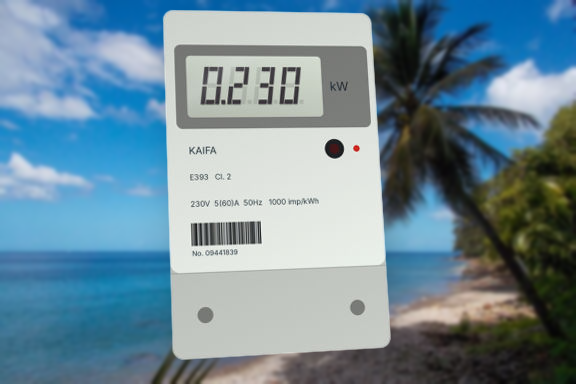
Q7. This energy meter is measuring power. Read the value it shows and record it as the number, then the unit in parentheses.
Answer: 0.230 (kW)
